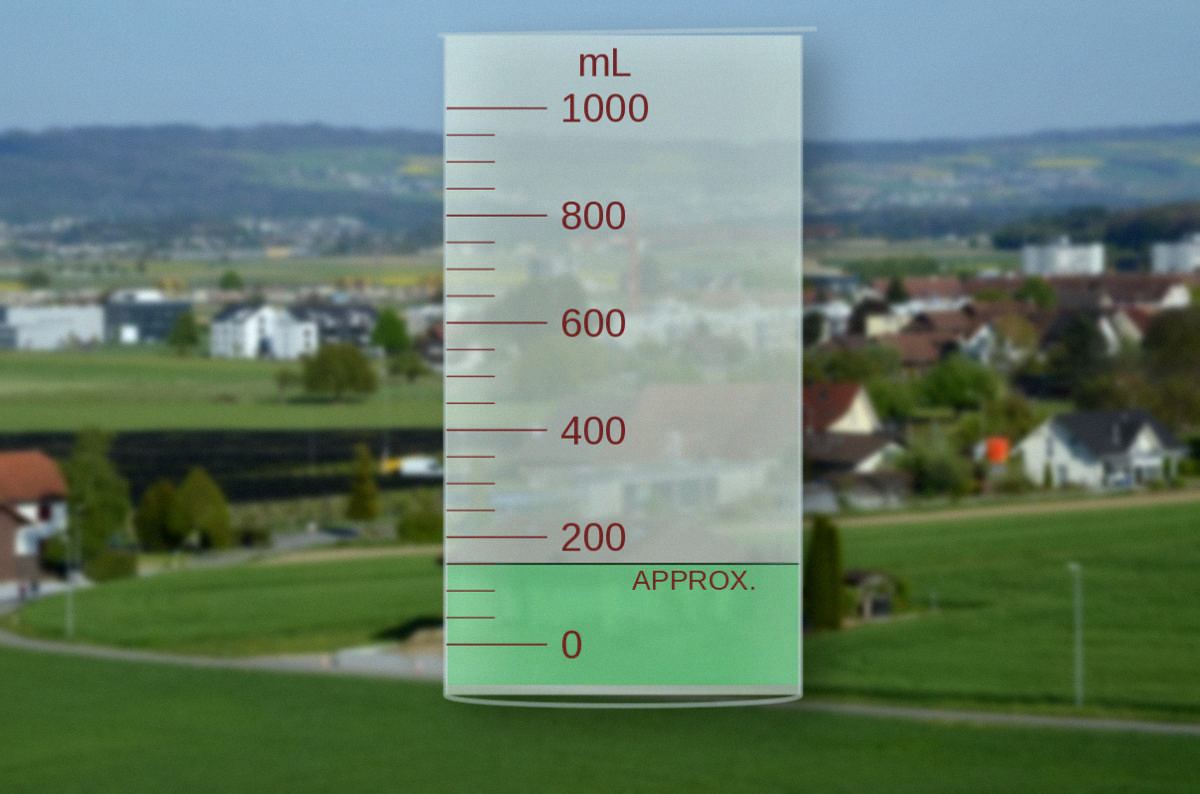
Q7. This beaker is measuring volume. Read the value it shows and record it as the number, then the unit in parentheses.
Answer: 150 (mL)
